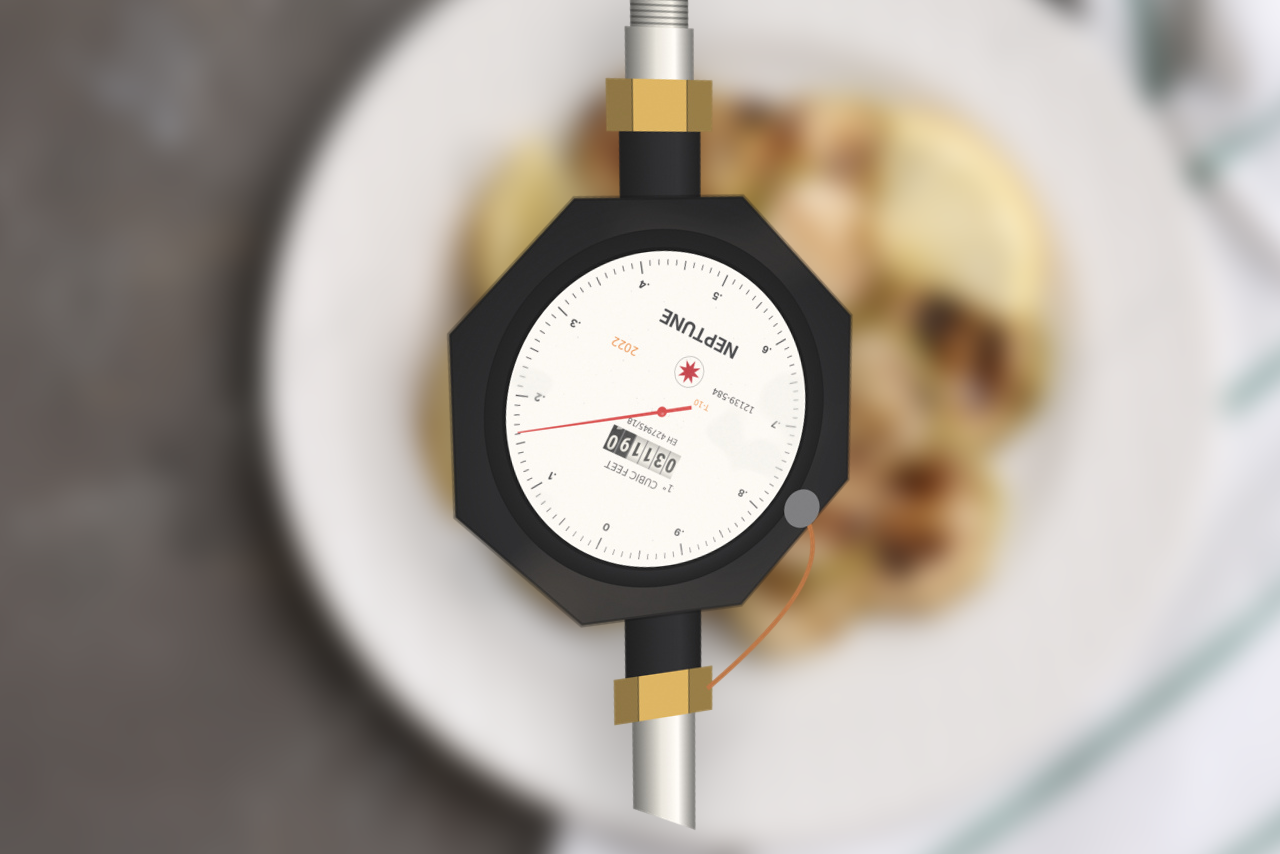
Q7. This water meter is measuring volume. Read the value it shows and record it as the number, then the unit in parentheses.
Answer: 31190.16 (ft³)
